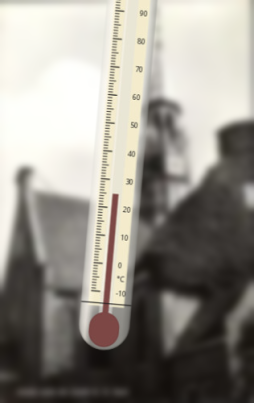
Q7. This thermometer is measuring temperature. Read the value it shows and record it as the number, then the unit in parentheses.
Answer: 25 (°C)
